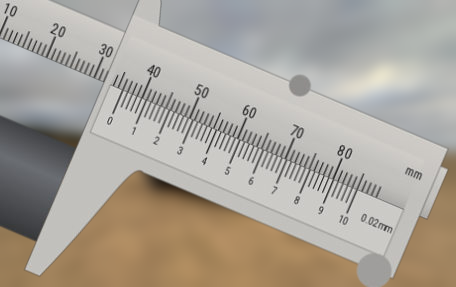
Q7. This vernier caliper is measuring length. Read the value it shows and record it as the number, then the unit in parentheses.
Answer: 36.0 (mm)
